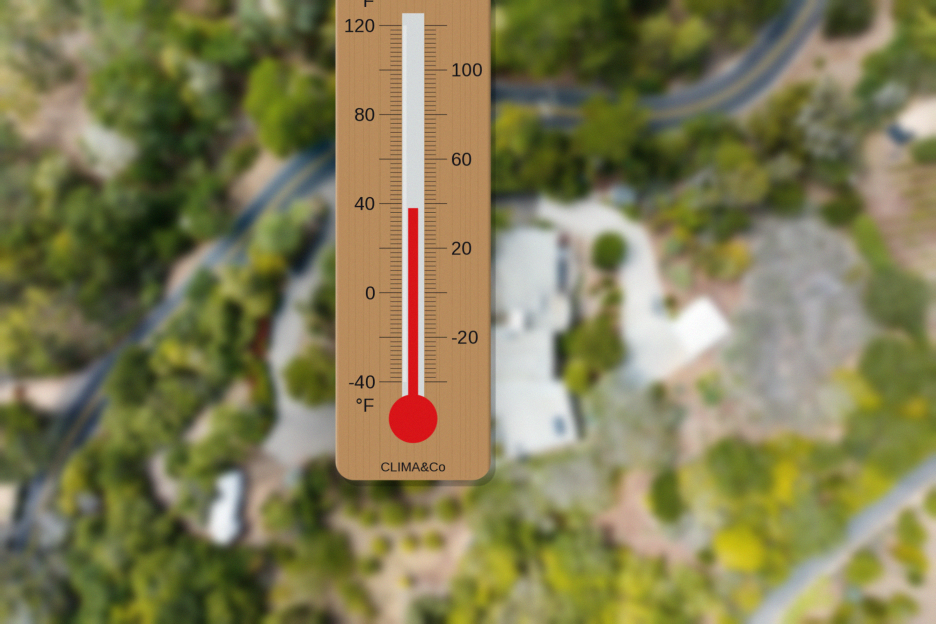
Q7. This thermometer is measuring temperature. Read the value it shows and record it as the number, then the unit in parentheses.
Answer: 38 (°F)
